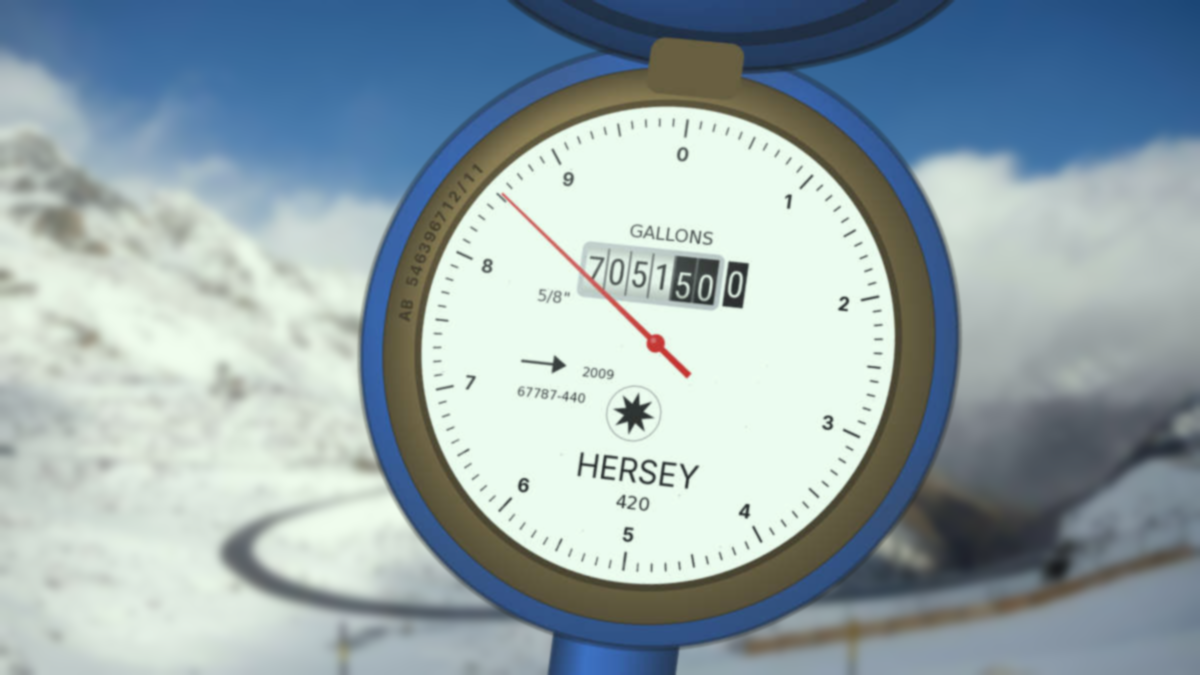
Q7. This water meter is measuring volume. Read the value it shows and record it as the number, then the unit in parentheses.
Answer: 7051498.5 (gal)
